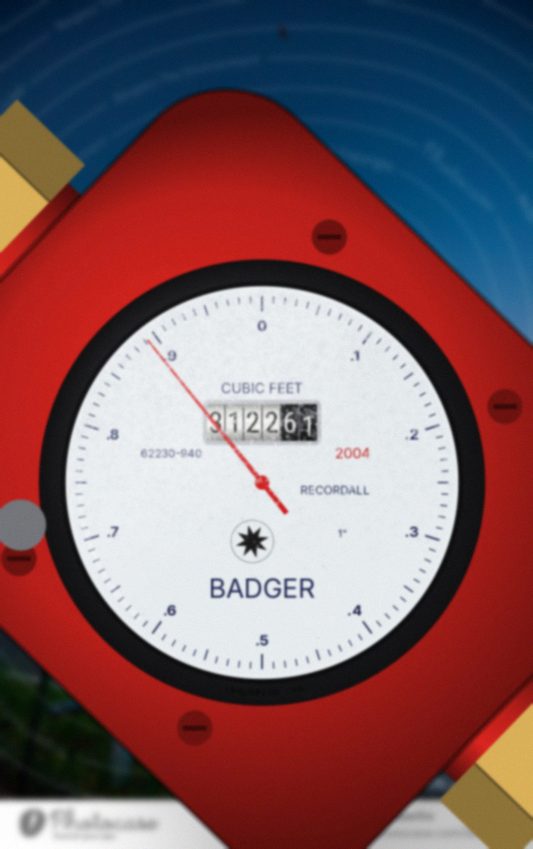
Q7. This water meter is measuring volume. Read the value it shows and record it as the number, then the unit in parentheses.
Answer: 312260.89 (ft³)
